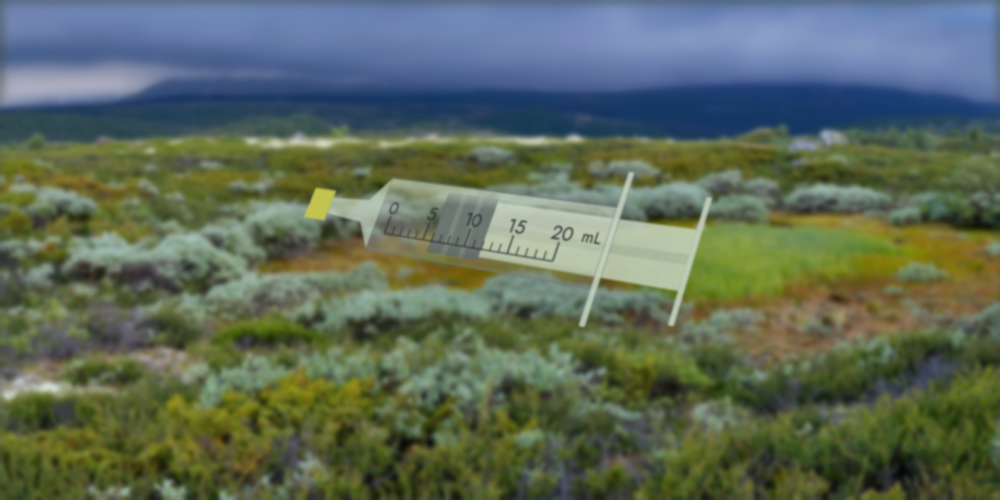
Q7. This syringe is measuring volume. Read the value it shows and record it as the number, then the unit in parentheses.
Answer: 6 (mL)
